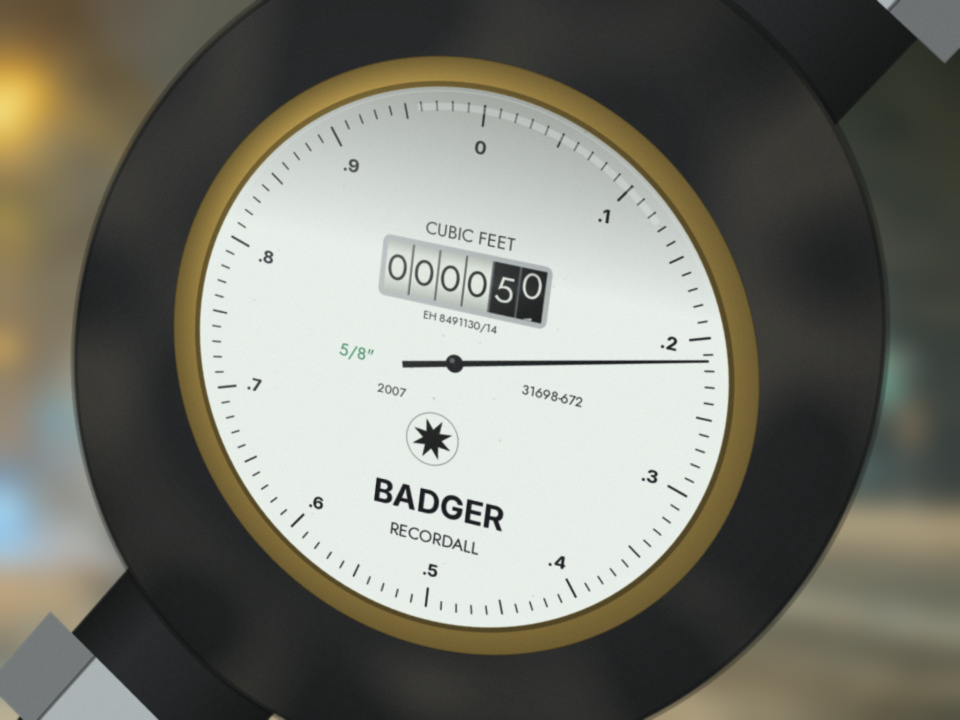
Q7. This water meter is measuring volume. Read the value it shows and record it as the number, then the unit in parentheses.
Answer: 50.21 (ft³)
